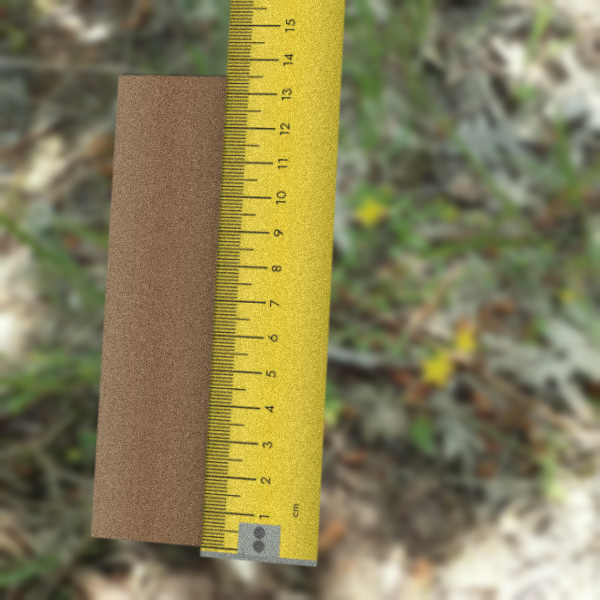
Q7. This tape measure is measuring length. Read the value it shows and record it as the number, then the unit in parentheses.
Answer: 13.5 (cm)
